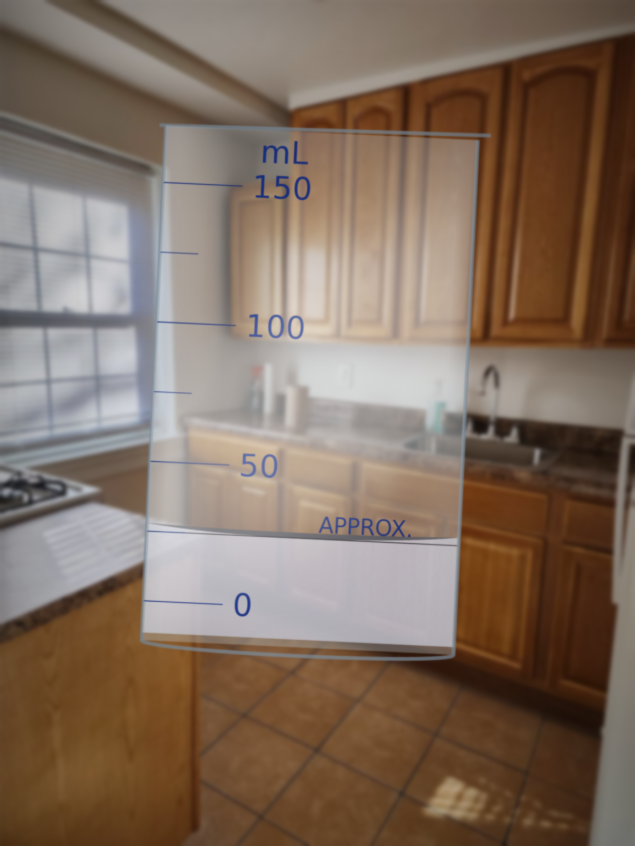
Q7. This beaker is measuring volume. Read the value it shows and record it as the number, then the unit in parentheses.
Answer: 25 (mL)
